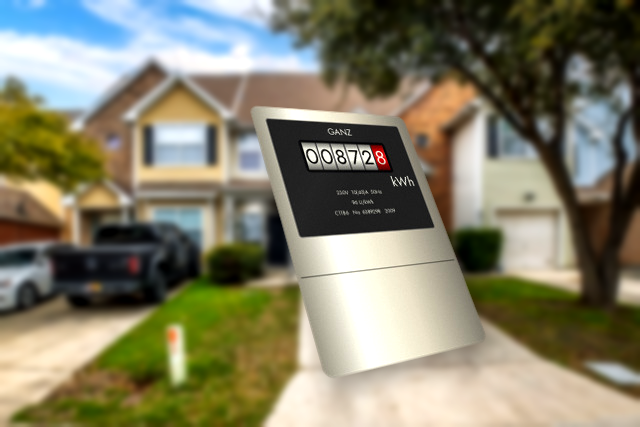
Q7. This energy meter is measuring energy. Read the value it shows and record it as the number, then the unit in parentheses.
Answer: 872.8 (kWh)
